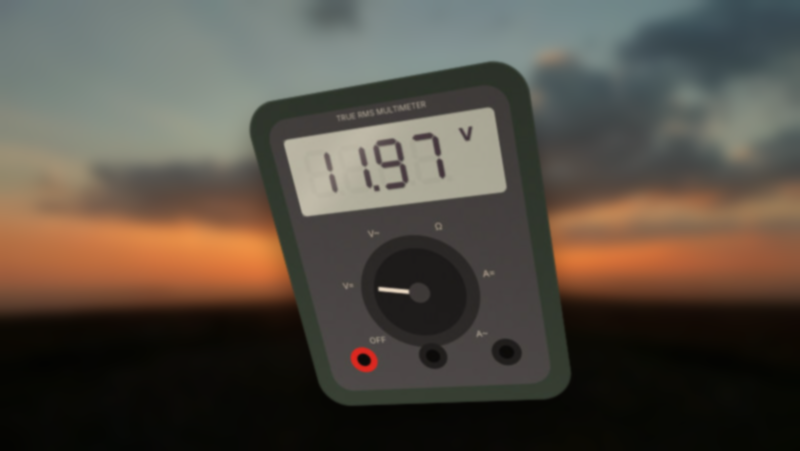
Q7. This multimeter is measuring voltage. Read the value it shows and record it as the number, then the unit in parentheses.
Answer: 11.97 (V)
